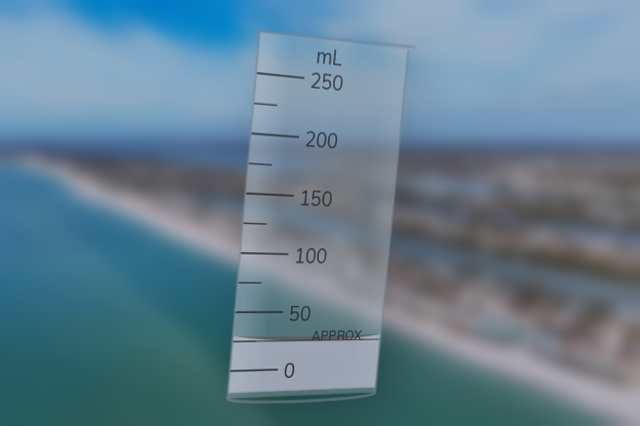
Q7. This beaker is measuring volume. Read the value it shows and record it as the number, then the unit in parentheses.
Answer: 25 (mL)
